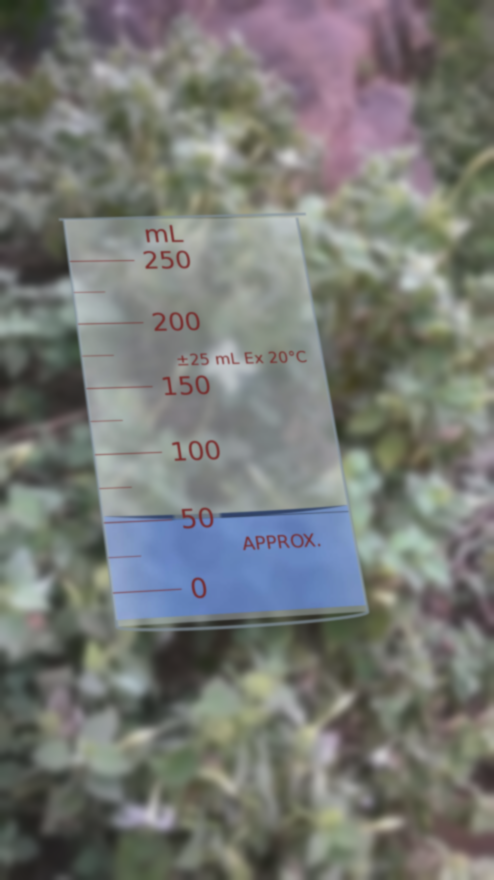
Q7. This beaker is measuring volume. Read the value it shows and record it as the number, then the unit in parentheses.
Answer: 50 (mL)
